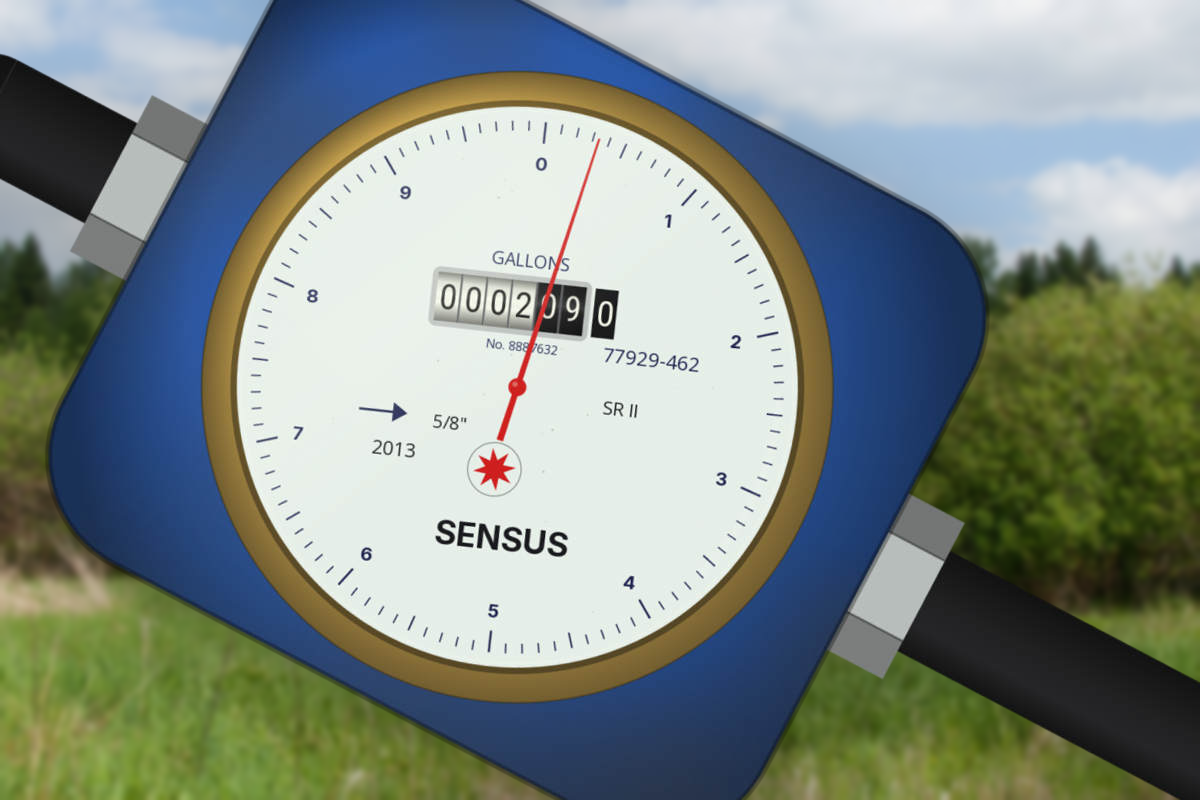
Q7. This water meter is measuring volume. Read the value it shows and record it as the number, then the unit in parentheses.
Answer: 2090.3 (gal)
